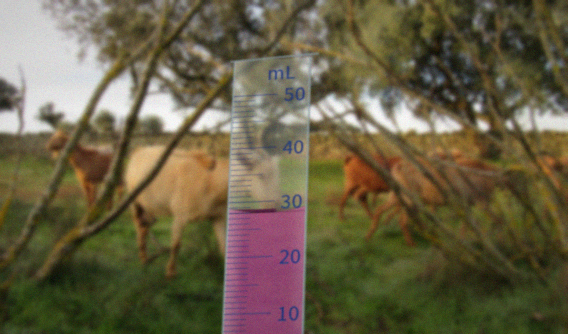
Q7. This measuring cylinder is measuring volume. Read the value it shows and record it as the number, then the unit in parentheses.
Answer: 28 (mL)
